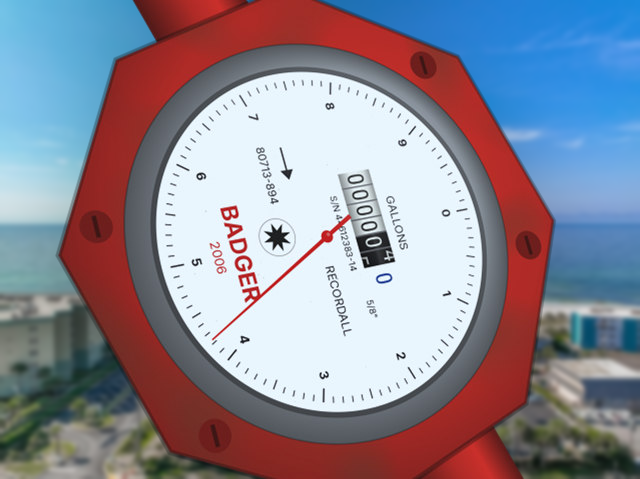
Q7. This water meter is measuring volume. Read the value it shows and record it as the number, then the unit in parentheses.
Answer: 44.2 (gal)
